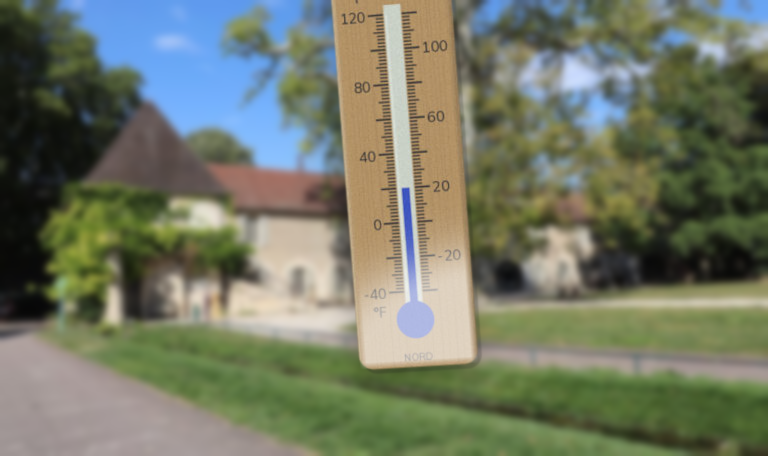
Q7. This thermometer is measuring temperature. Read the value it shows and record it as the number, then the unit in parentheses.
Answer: 20 (°F)
